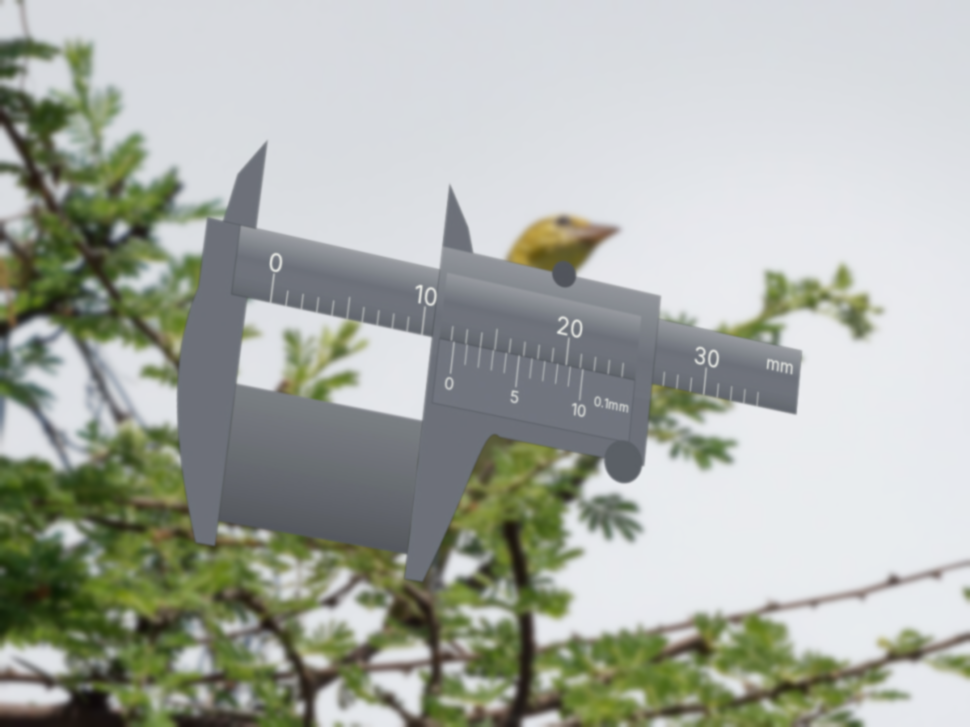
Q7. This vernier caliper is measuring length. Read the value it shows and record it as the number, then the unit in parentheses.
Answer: 12.2 (mm)
